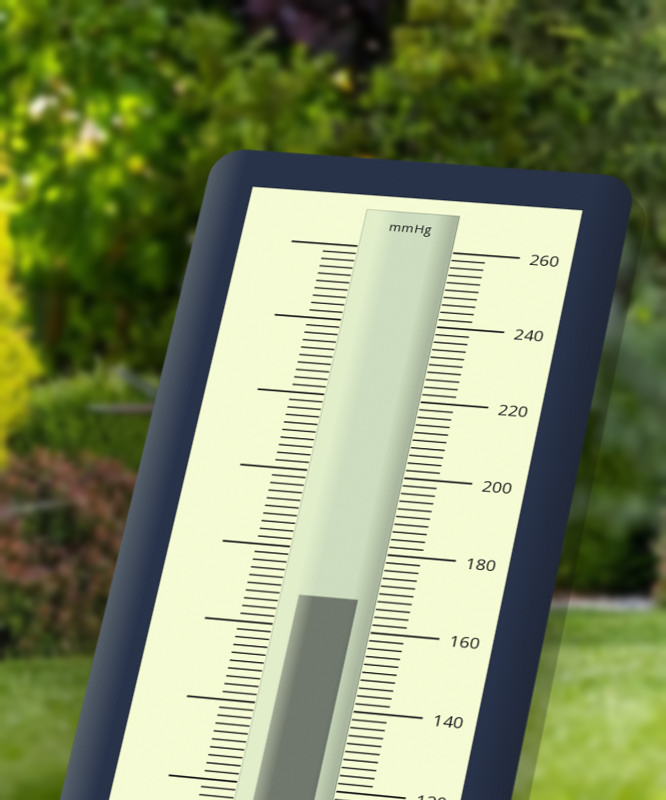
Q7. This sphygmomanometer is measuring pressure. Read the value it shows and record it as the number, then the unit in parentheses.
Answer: 168 (mmHg)
